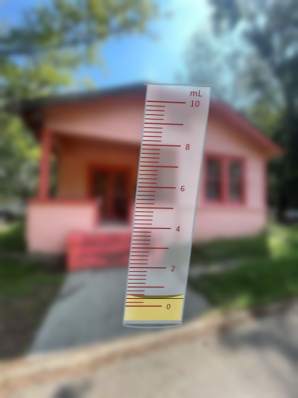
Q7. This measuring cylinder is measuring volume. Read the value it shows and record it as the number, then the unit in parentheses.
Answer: 0.4 (mL)
